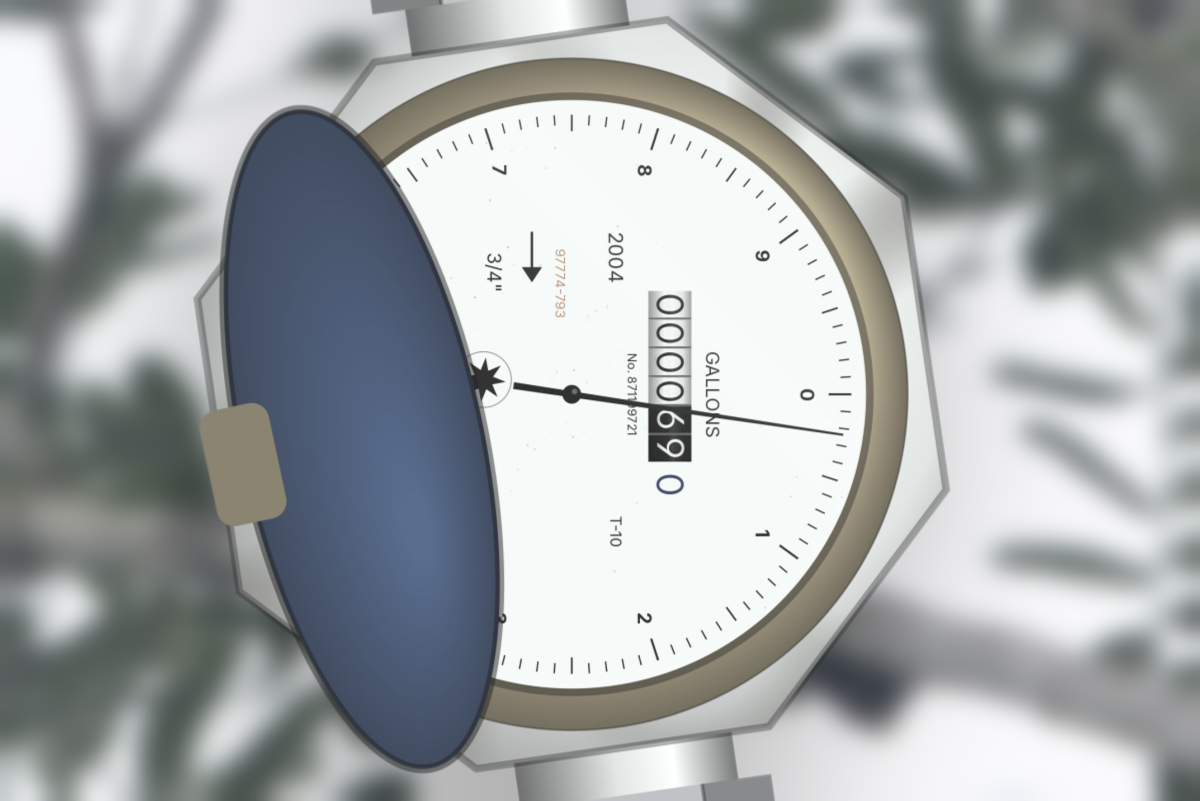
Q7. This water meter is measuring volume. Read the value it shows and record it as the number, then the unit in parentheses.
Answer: 690.2 (gal)
